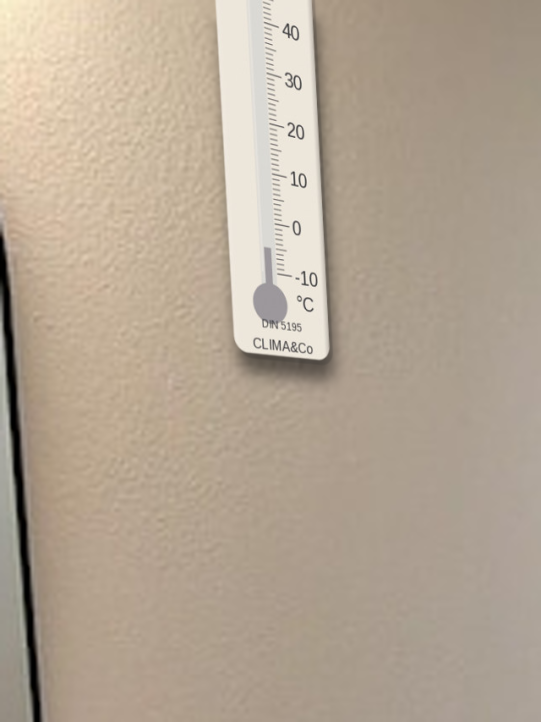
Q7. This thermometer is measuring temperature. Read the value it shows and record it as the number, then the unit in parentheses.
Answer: -5 (°C)
